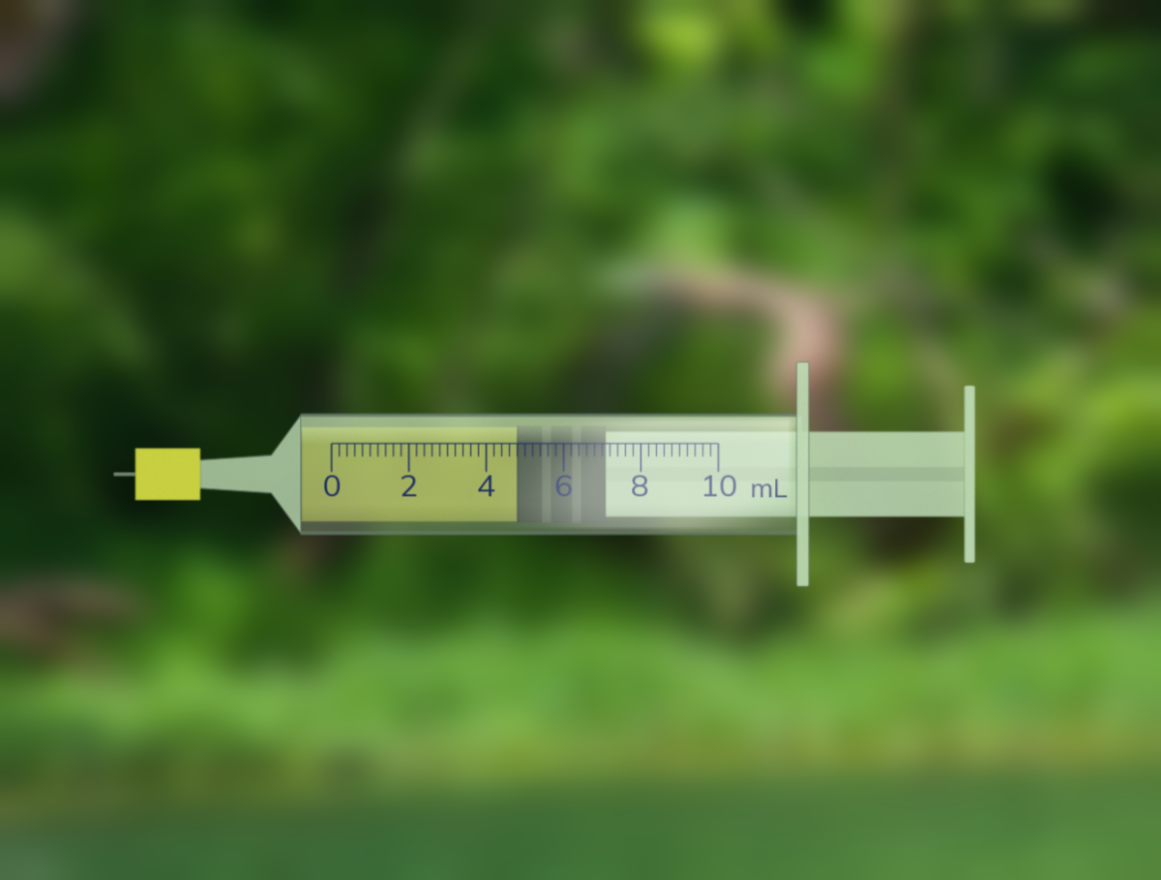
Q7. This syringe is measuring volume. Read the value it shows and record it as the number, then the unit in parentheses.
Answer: 4.8 (mL)
